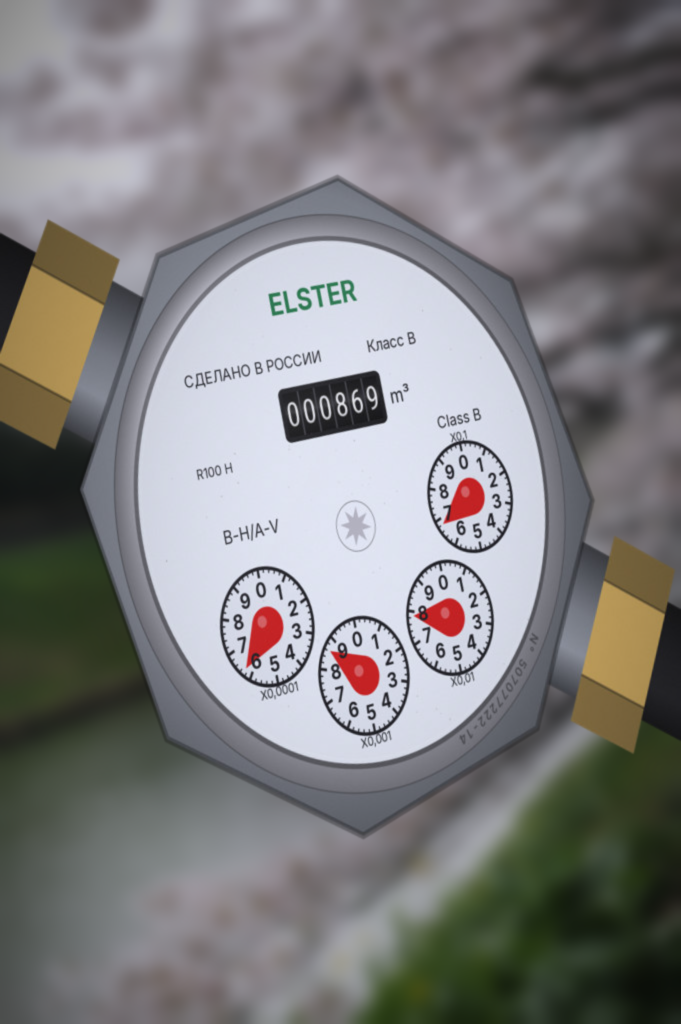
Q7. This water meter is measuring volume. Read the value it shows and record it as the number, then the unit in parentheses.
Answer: 869.6786 (m³)
